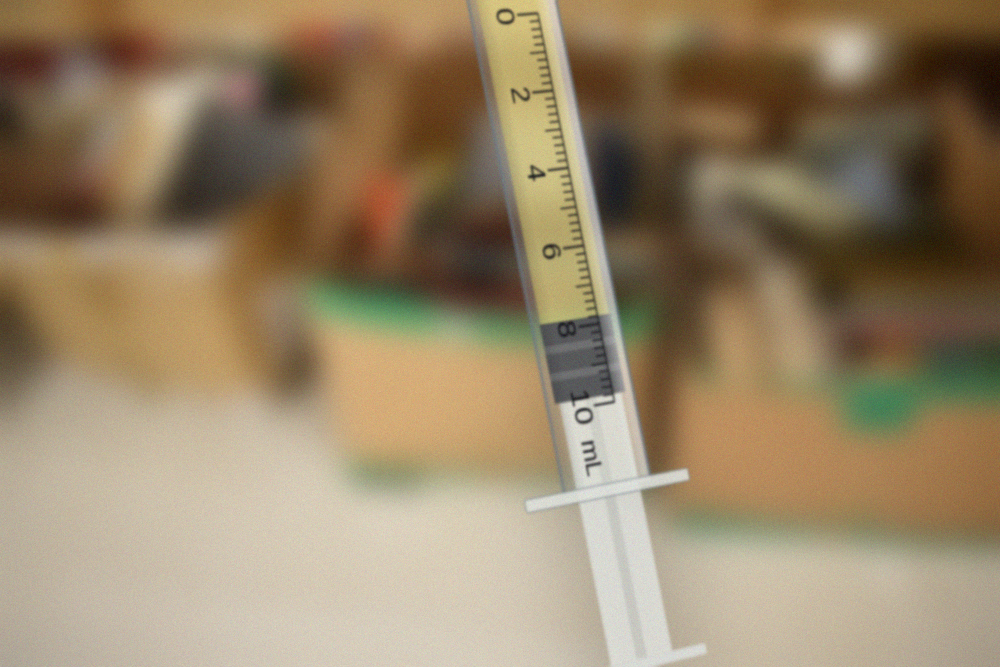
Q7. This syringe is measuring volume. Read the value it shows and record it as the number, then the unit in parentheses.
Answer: 7.8 (mL)
